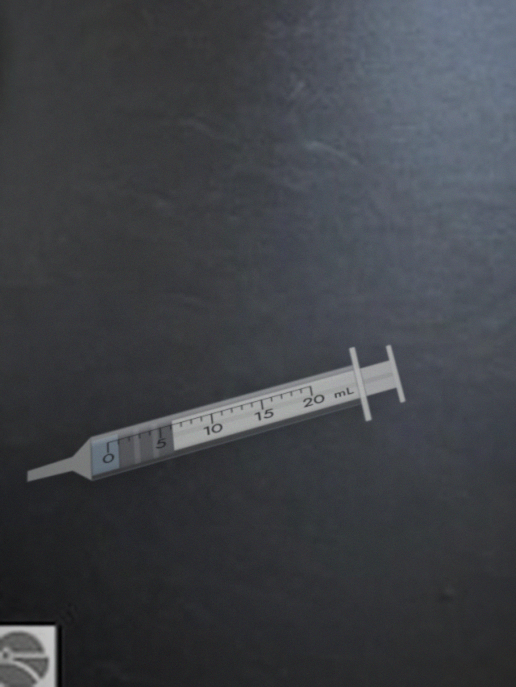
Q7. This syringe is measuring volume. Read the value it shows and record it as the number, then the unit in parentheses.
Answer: 1 (mL)
